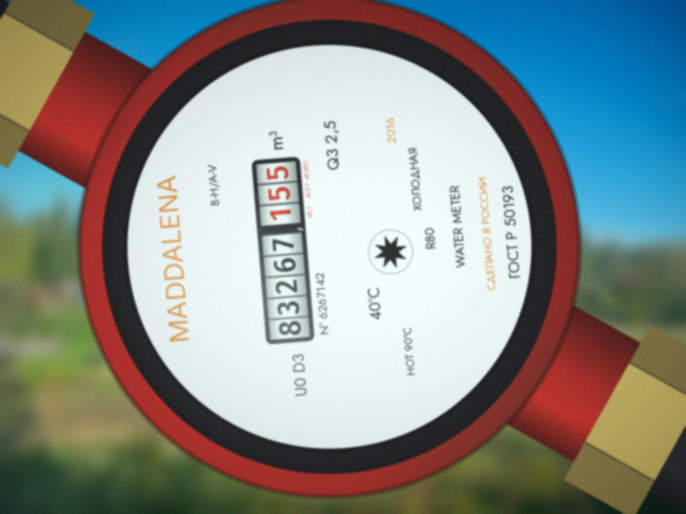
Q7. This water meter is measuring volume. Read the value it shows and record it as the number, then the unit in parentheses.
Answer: 83267.155 (m³)
